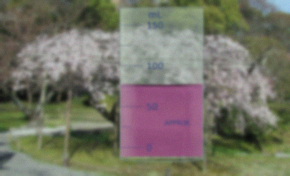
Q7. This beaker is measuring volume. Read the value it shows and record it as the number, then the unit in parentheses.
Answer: 75 (mL)
